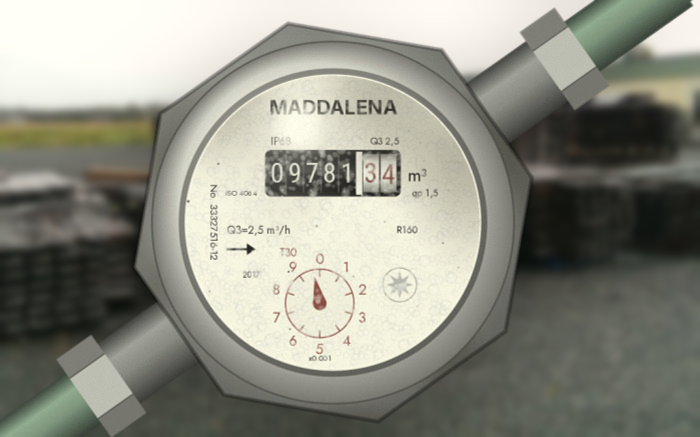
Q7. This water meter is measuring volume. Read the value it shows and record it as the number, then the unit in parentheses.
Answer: 9781.339 (m³)
